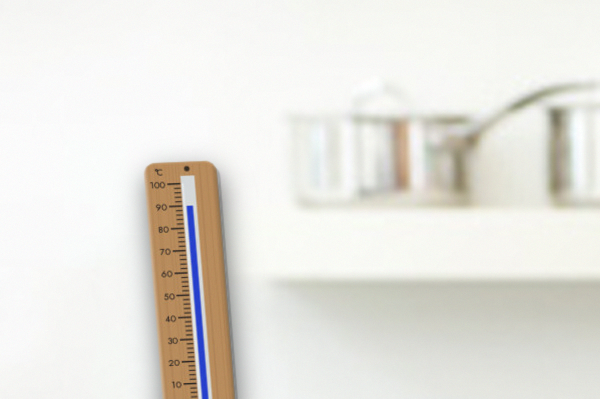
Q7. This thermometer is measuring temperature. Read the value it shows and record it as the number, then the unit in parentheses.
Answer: 90 (°C)
